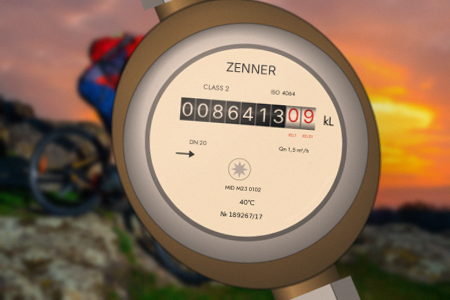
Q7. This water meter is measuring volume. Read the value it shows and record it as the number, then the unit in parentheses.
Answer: 86413.09 (kL)
